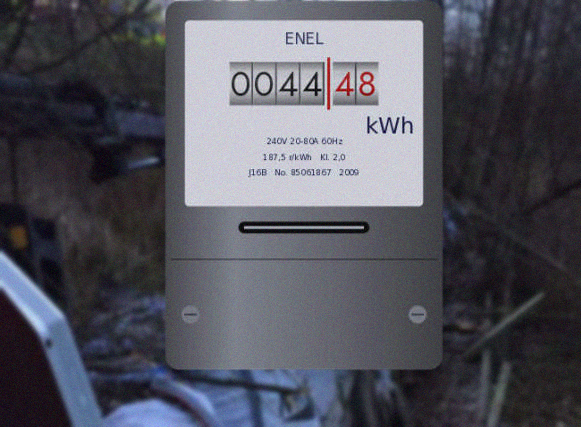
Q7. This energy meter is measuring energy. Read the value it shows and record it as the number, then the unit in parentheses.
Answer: 44.48 (kWh)
